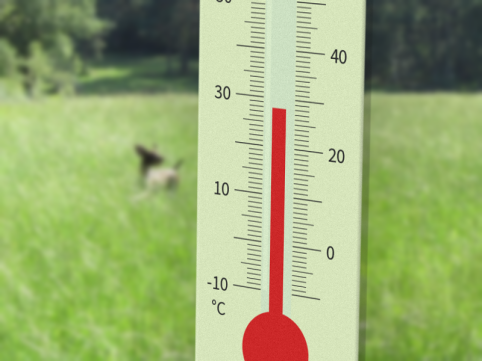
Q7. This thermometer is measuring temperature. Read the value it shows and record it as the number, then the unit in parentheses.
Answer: 28 (°C)
